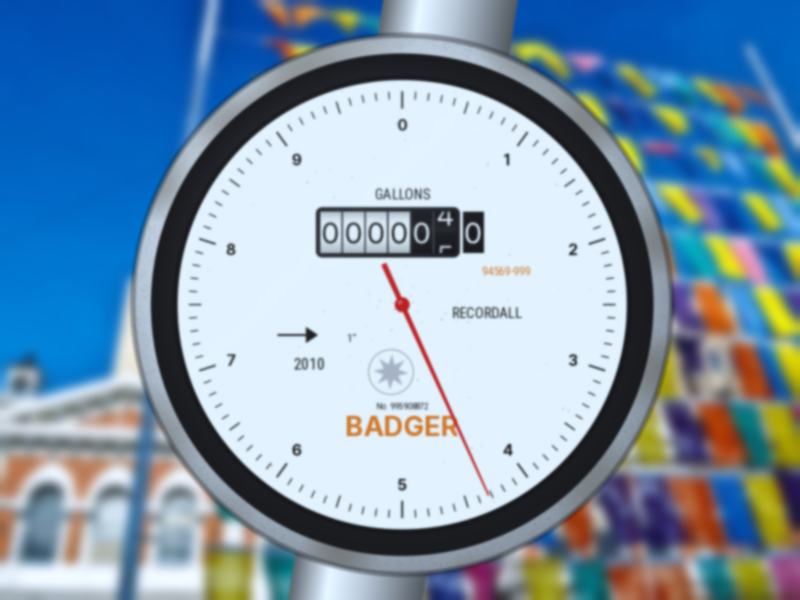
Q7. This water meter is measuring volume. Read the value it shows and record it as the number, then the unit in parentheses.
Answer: 44.3 (gal)
